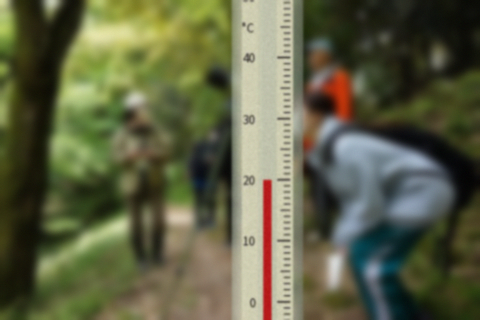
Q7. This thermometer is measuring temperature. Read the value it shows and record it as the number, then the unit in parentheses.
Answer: 20 (°C)
